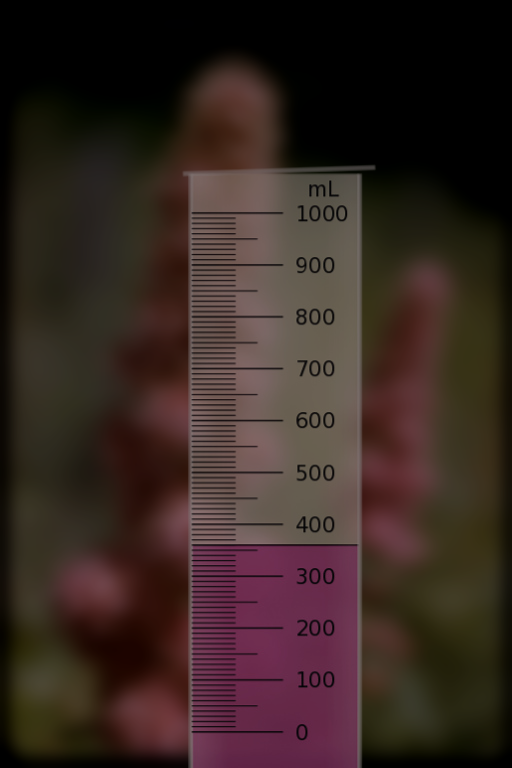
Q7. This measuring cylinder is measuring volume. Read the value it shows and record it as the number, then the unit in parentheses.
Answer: 360 (mL)
